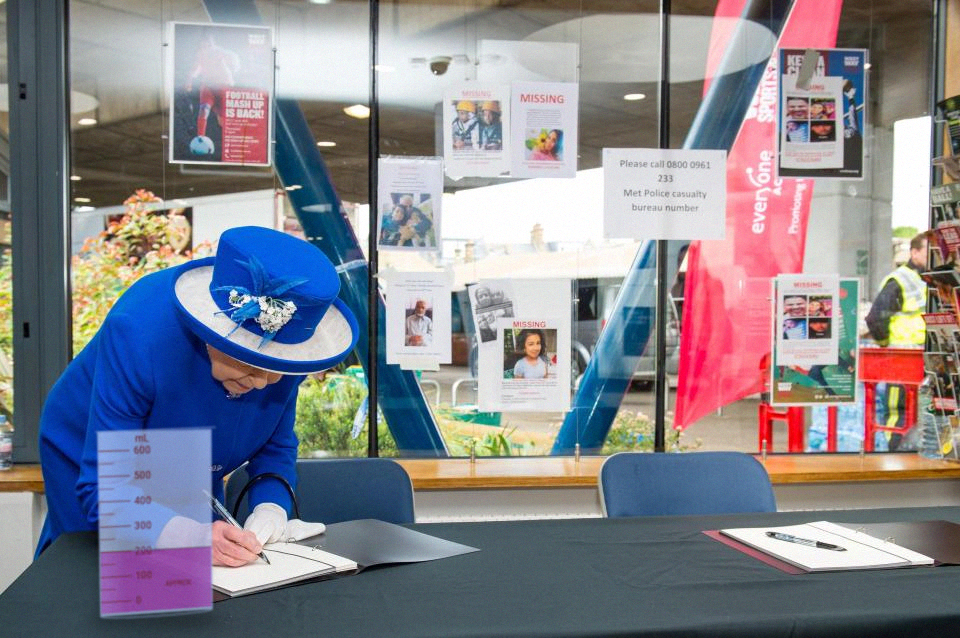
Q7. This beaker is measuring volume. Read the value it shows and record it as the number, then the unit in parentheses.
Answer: 200 (mL)
